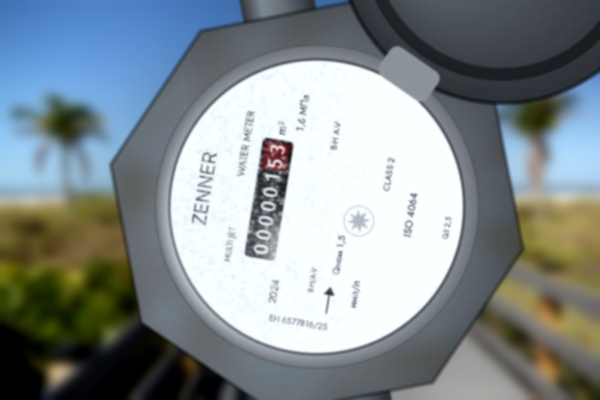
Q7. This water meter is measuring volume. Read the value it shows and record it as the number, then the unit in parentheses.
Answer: 1.53 (m³)
